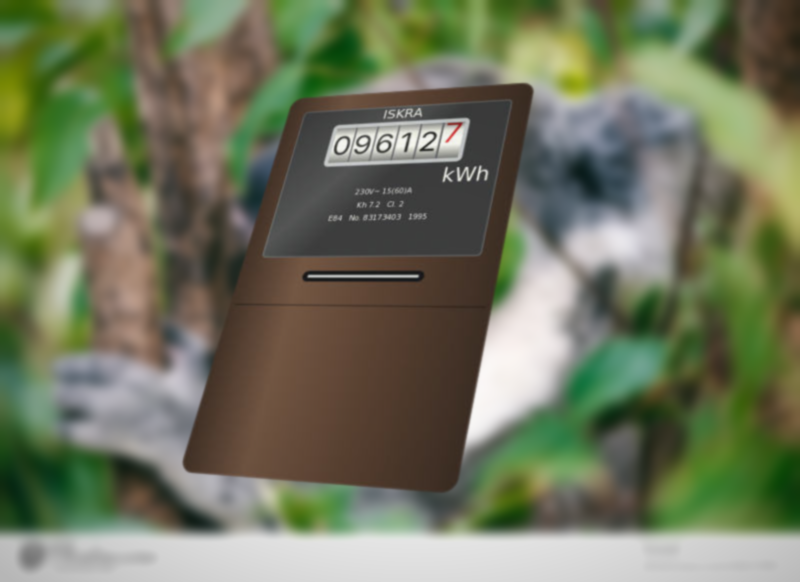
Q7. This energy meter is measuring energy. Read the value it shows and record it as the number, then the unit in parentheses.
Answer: 9612.7 (kWh)
